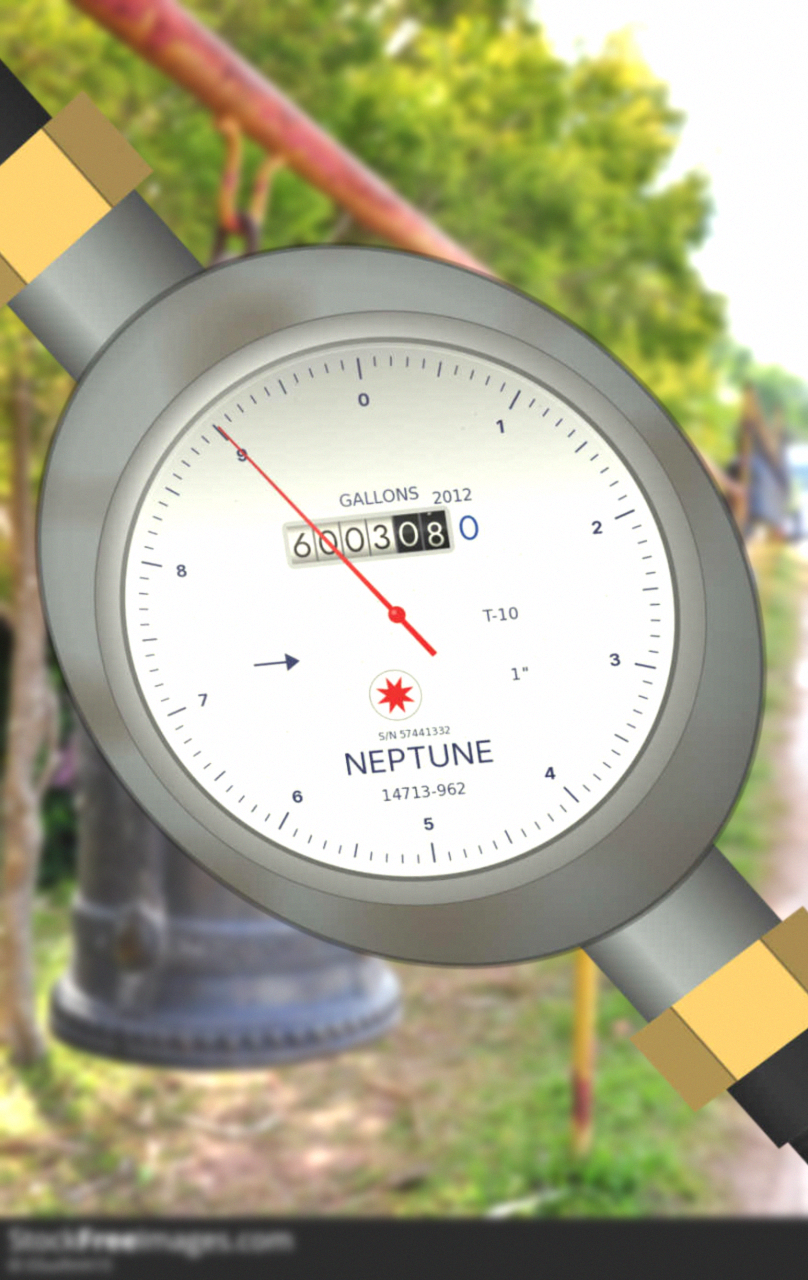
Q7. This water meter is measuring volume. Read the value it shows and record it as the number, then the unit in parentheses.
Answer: 6003079.0 (gal)
